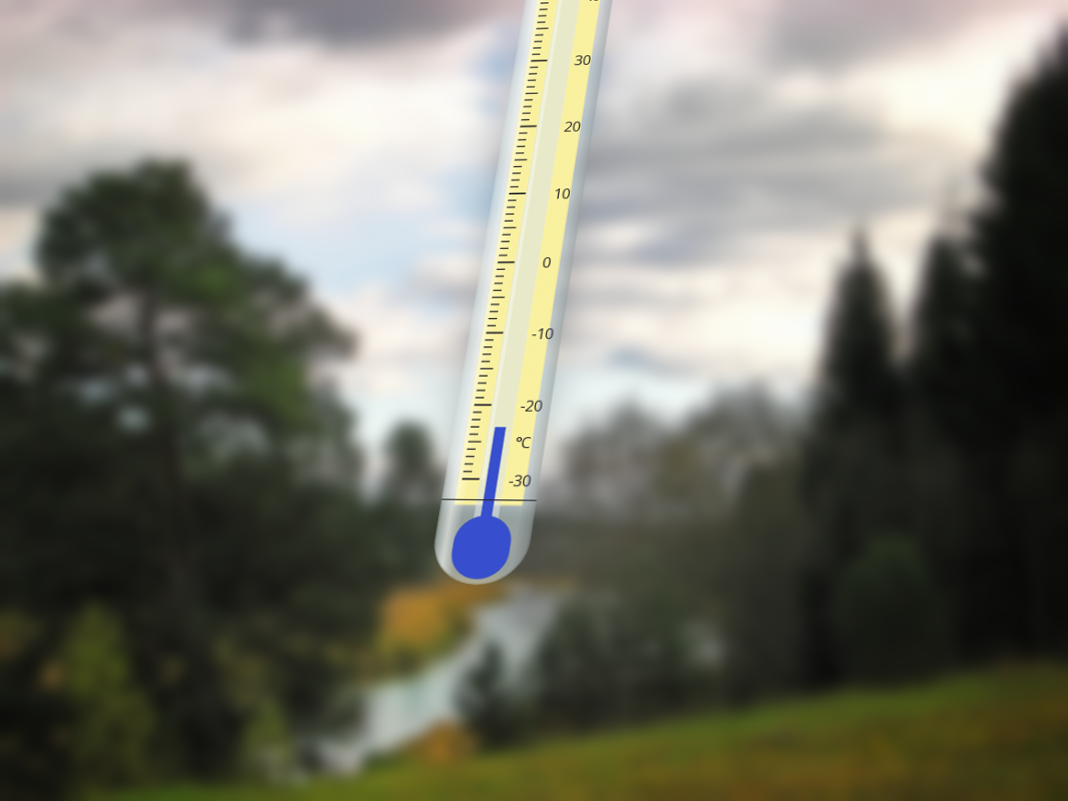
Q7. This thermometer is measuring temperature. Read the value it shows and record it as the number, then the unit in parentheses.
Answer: -23 (°C)
